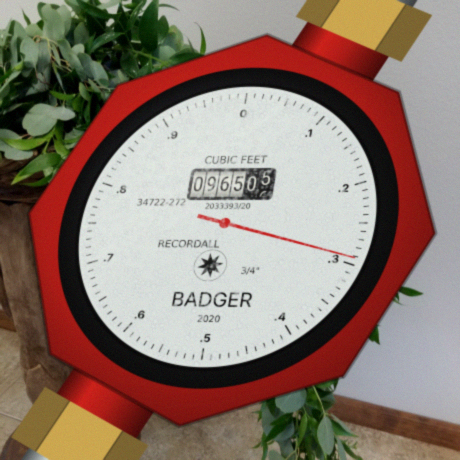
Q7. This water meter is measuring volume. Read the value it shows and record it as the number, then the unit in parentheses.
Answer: 96505.29 (ft³)
